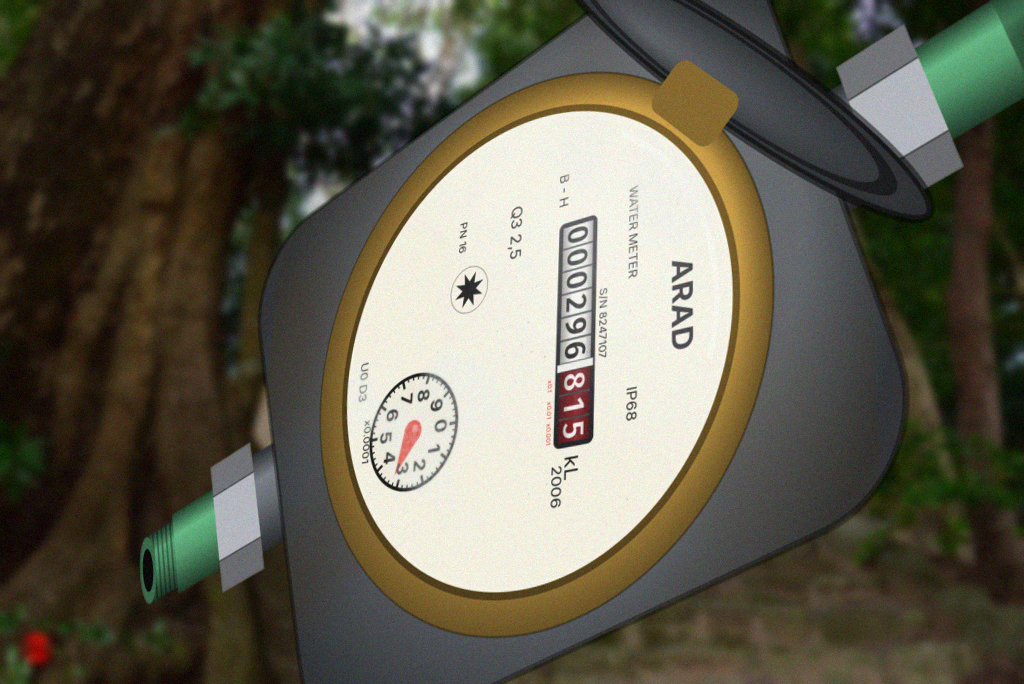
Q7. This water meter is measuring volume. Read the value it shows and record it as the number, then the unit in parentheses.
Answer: 296.8153 (kL)
